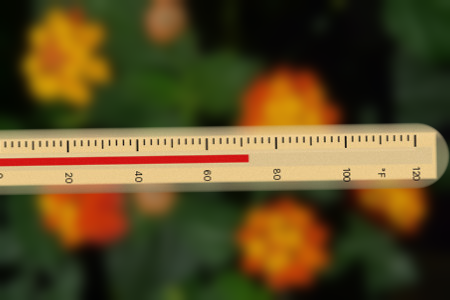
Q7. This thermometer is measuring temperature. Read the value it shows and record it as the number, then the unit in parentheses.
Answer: 72 (°F)
